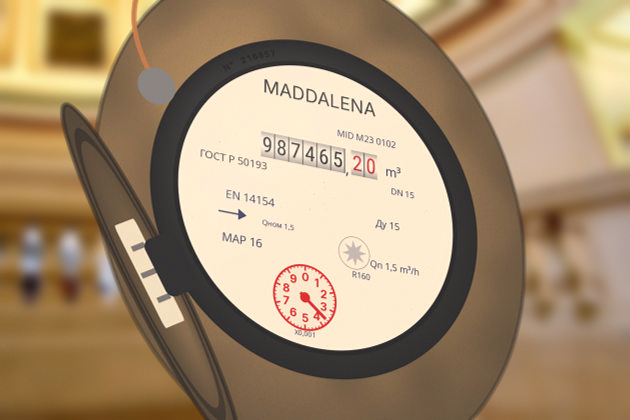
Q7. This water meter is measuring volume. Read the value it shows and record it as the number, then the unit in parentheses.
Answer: 987465.203 (m³)
